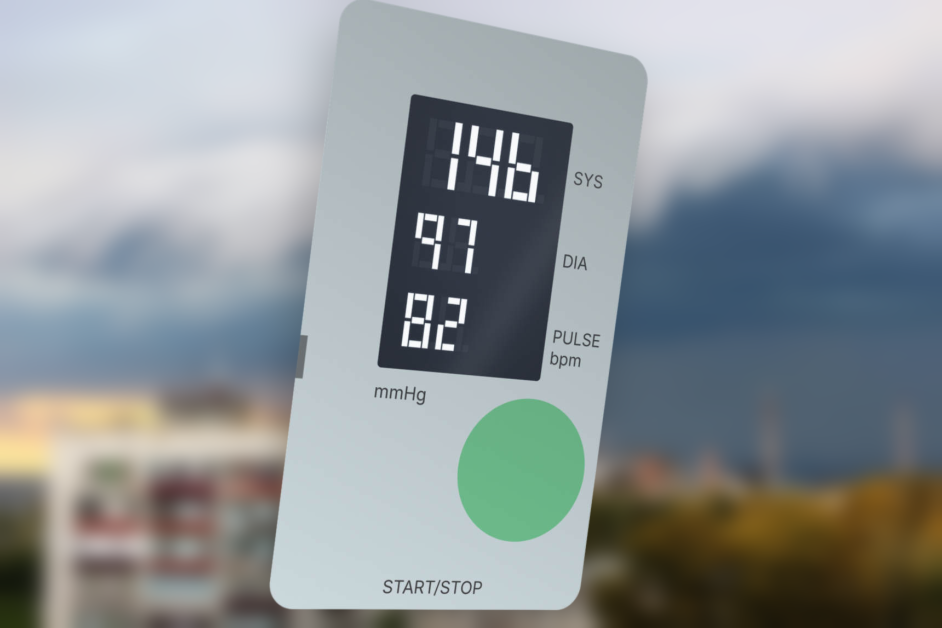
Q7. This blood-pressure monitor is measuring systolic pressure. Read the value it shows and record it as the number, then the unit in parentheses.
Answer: 146 (mmHg)
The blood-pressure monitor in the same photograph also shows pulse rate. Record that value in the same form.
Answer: 82 (bpm)
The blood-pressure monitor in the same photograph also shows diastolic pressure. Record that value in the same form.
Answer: 97 (mmHg)
